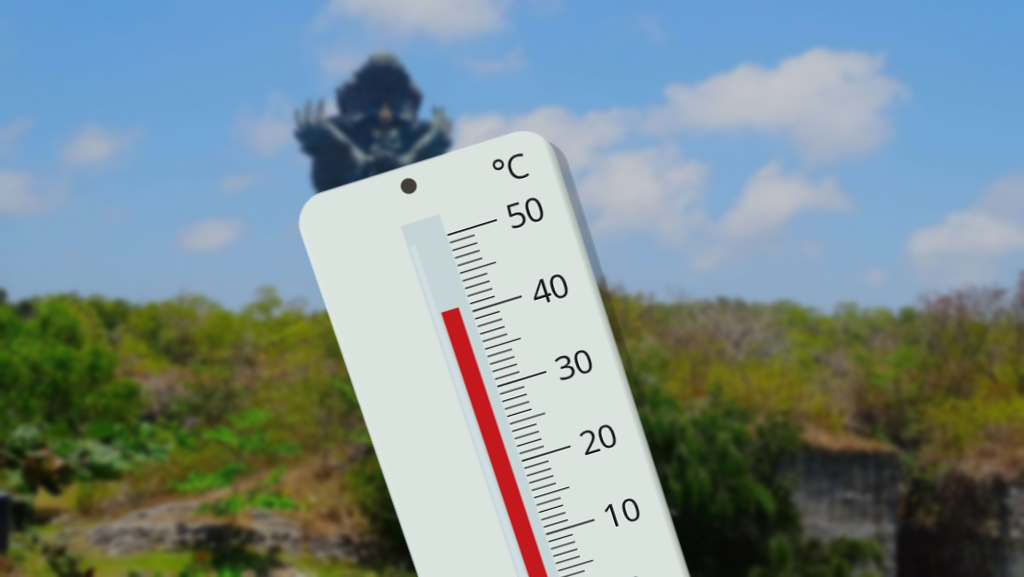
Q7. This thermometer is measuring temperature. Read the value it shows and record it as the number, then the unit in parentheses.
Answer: 41 (°C)
